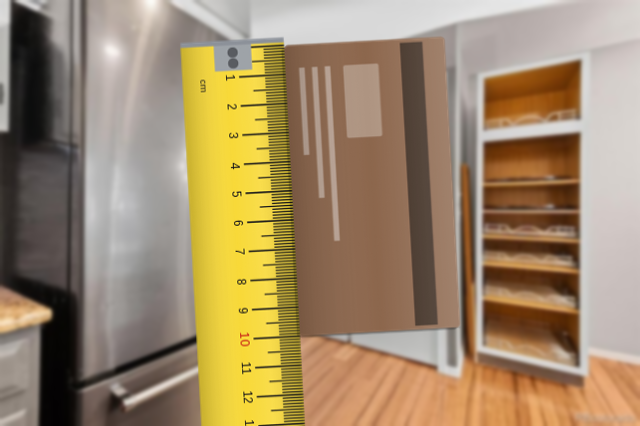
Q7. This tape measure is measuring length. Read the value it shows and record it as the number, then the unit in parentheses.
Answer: 10 (cm)
